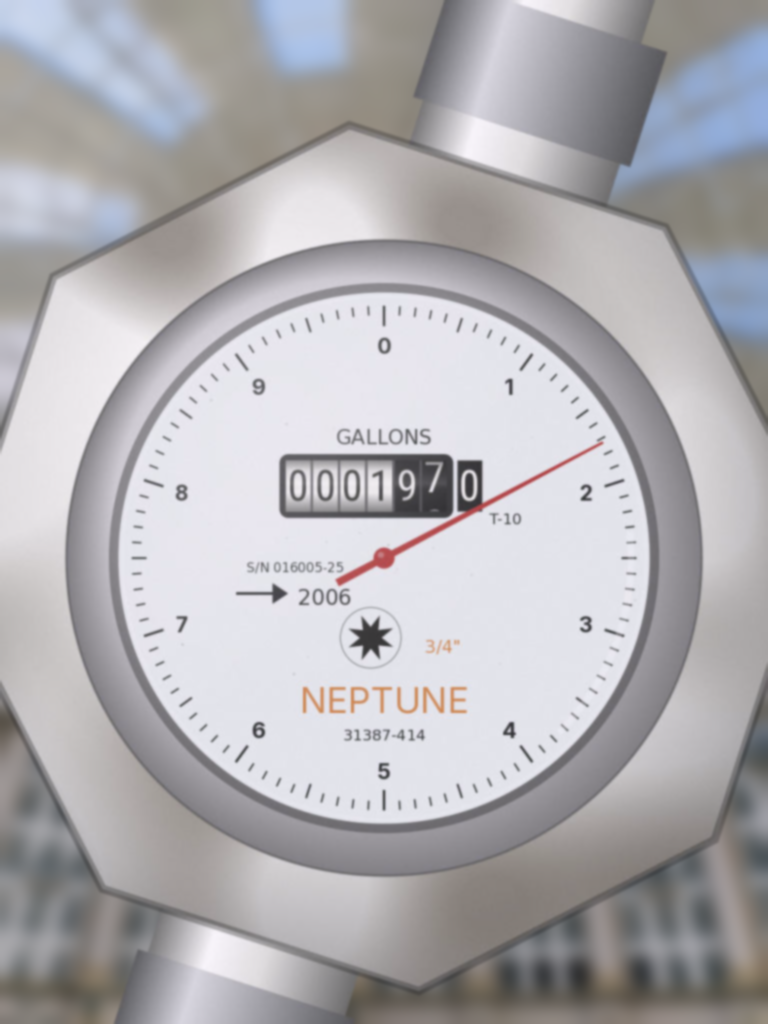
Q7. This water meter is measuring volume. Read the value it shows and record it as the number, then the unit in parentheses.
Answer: 1971.7 (gal)
